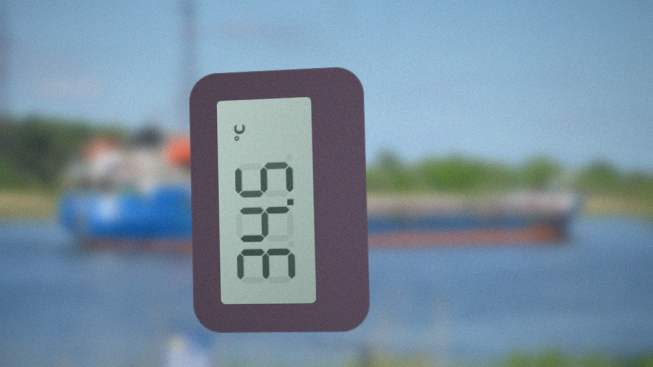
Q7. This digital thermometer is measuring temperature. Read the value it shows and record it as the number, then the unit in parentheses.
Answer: 34.5 (°C)
